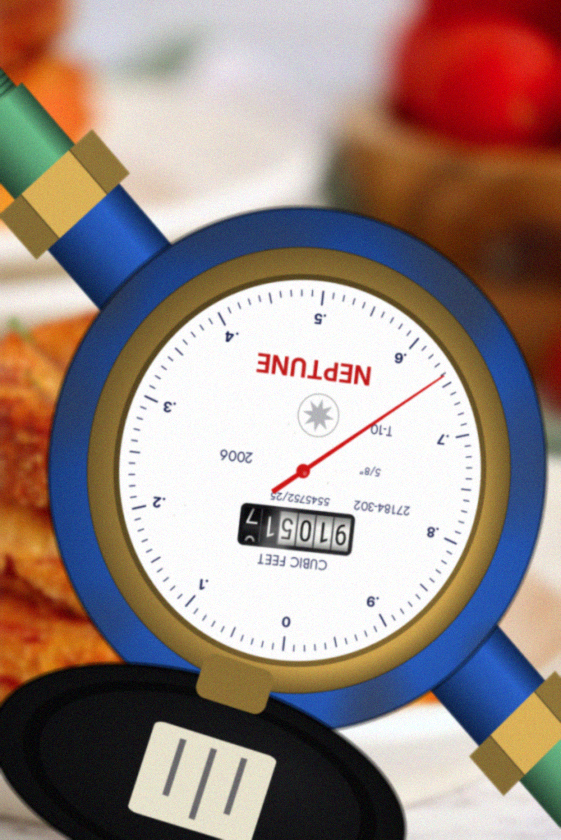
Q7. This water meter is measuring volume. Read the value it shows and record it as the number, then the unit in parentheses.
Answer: 910516.64 (ft³)
